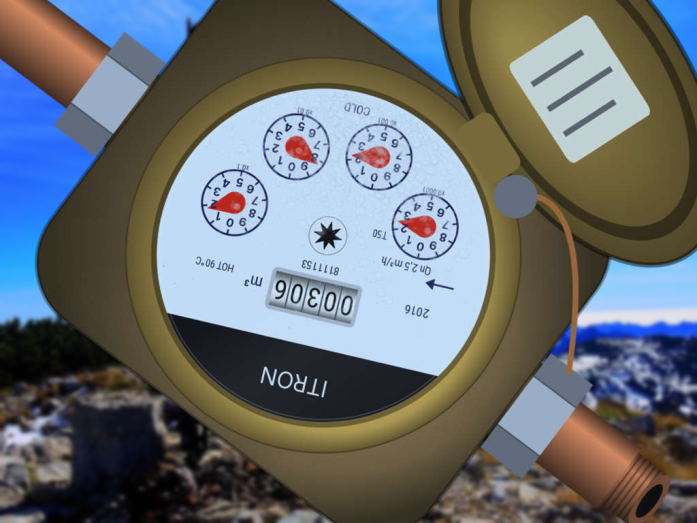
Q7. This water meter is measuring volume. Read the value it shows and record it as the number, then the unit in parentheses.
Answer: 306.1822 (m³)
